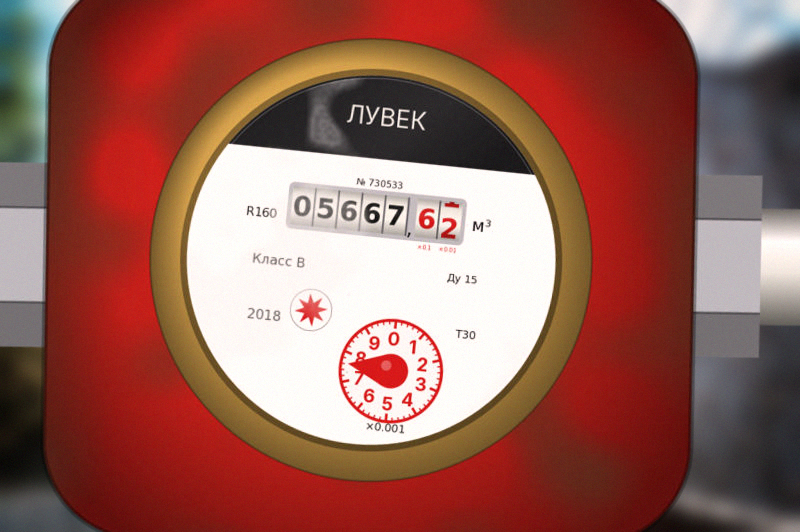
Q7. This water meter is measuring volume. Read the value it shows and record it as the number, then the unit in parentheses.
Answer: 5667.617 (m³)
